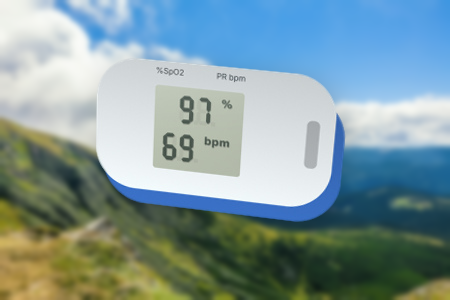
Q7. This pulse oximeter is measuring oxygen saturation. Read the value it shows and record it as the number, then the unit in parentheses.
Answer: 97 (%)
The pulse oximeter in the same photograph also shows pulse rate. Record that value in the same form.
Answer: 69 (bpm)
